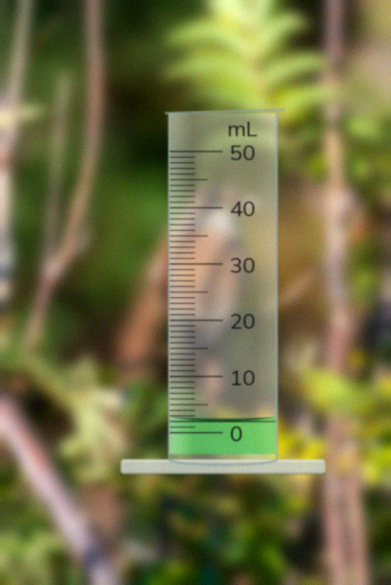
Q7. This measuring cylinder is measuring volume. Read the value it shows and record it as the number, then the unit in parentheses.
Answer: 2 (mL)
